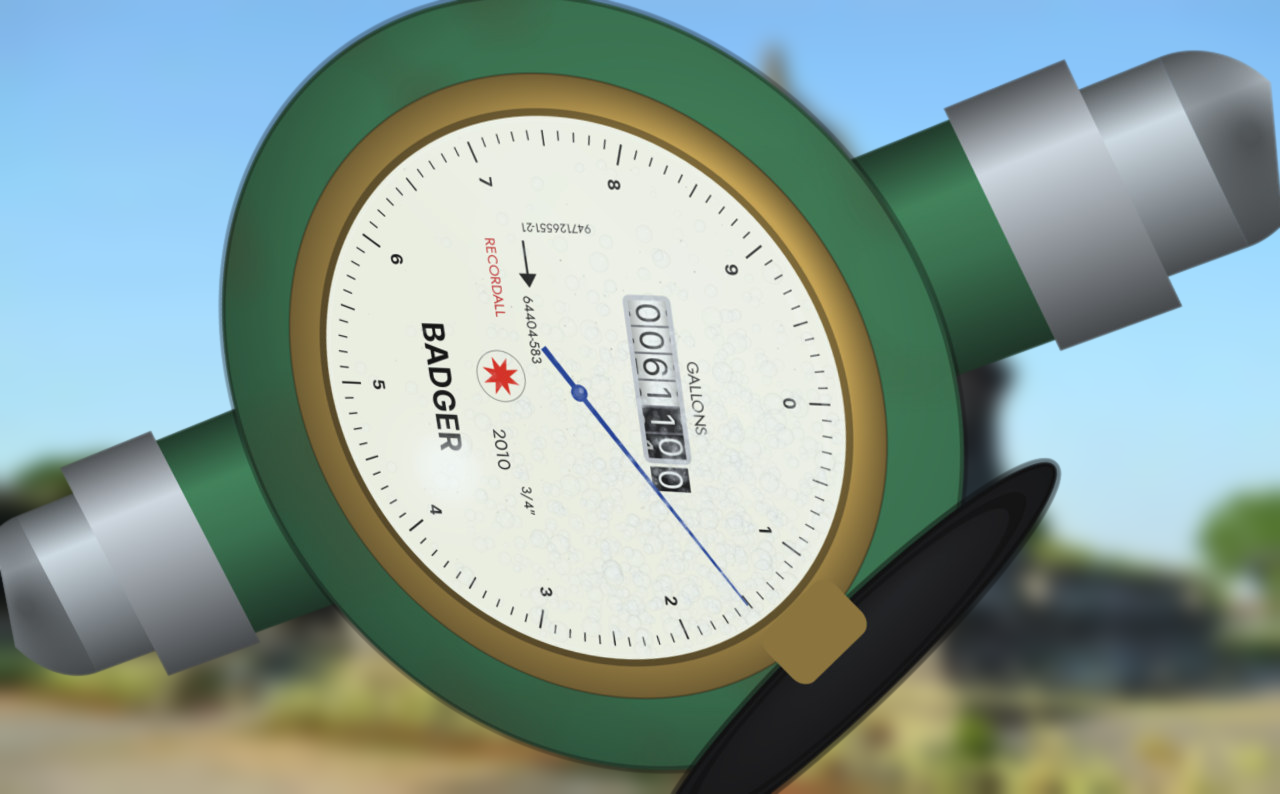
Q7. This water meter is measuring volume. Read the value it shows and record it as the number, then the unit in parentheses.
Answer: 61101.5 (gal)
